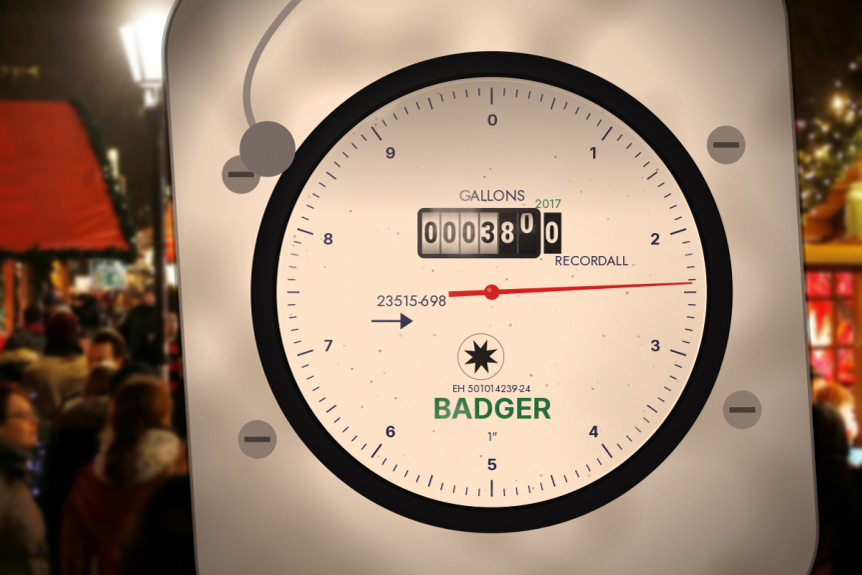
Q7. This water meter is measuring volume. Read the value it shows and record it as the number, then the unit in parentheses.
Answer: 3802.4 (gal)
